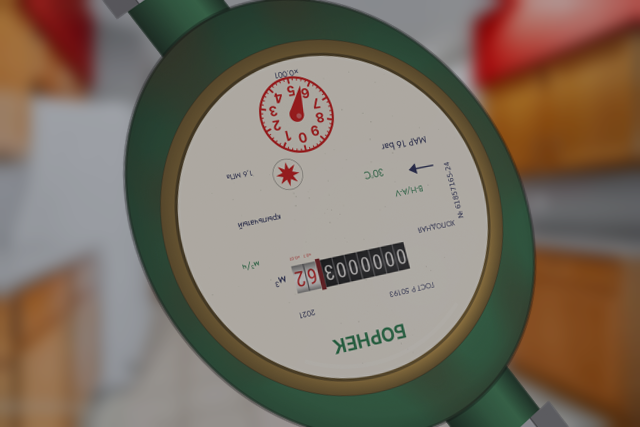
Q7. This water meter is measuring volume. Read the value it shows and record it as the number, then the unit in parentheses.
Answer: 3.625 (m³)
